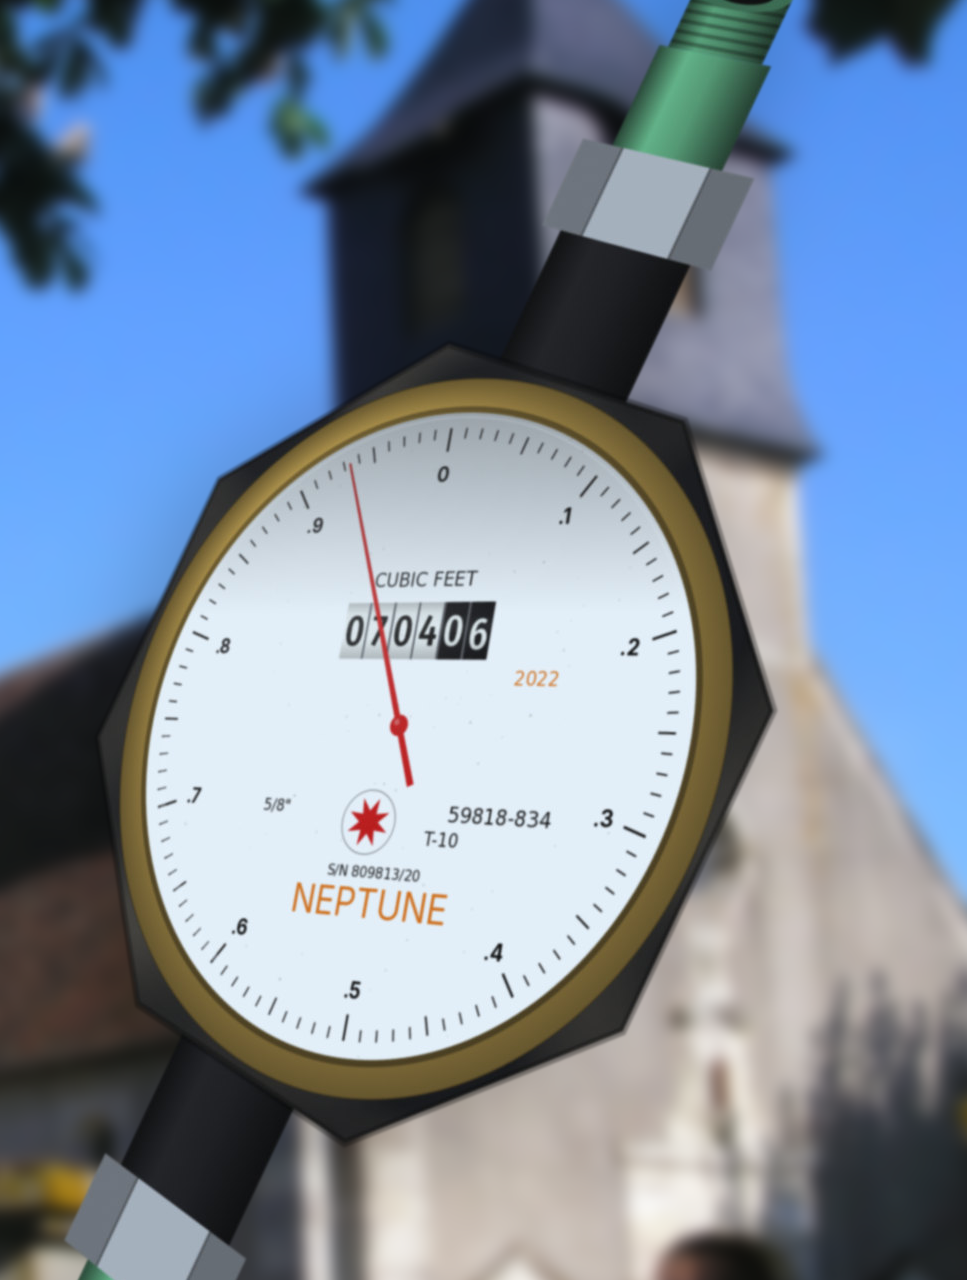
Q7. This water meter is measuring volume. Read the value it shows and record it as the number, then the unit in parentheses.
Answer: 70405.93 (ft³)
